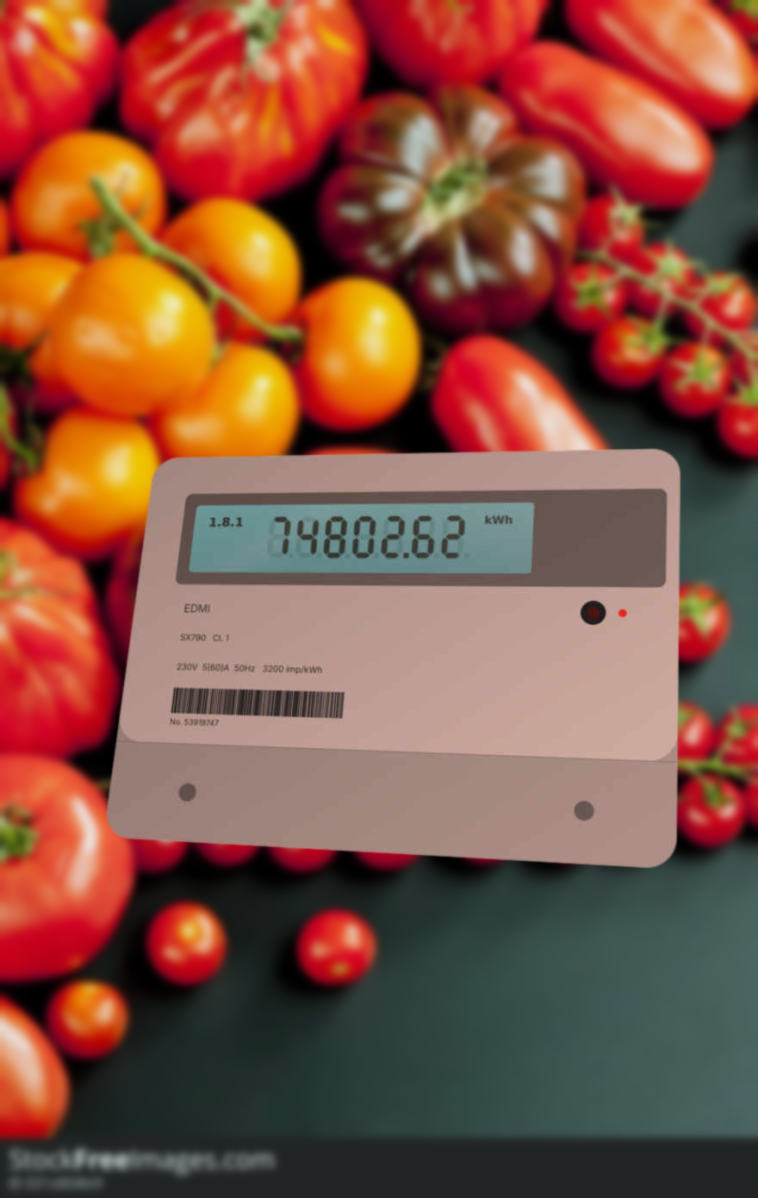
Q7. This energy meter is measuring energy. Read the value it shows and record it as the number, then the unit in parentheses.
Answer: 74802.62 (kWh)
